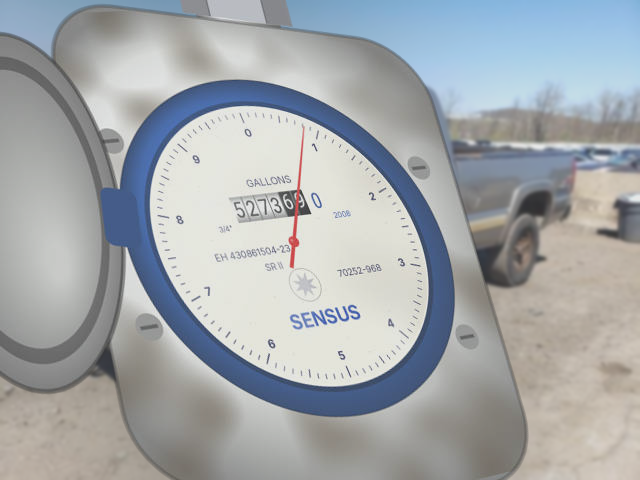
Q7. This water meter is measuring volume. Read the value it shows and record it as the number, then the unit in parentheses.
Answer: 5273690.8 (gal)
